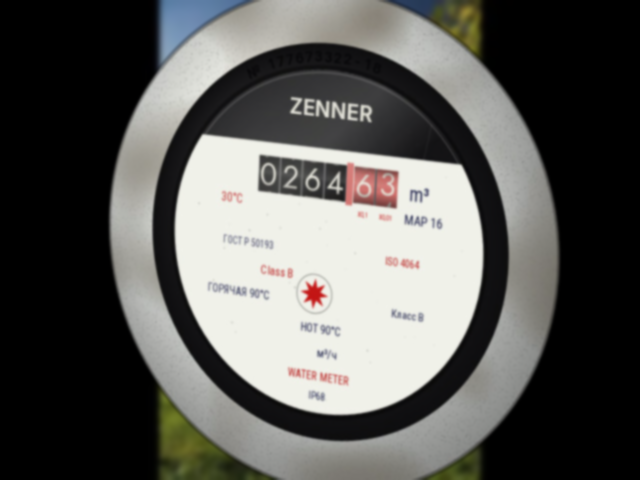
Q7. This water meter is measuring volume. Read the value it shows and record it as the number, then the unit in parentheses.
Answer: 264.63 (m³)
